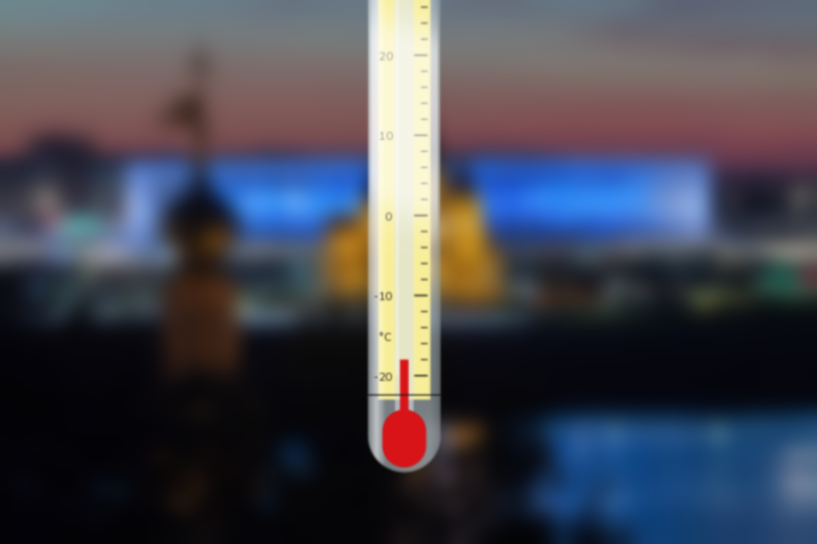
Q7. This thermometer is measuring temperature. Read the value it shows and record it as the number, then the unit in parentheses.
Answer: -18 (°C)
